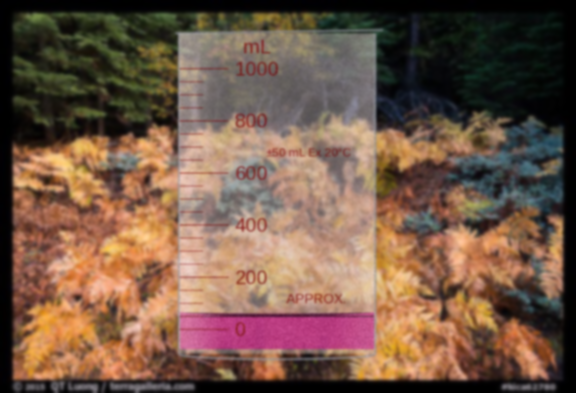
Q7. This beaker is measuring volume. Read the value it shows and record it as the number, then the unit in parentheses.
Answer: 50 (mL)
